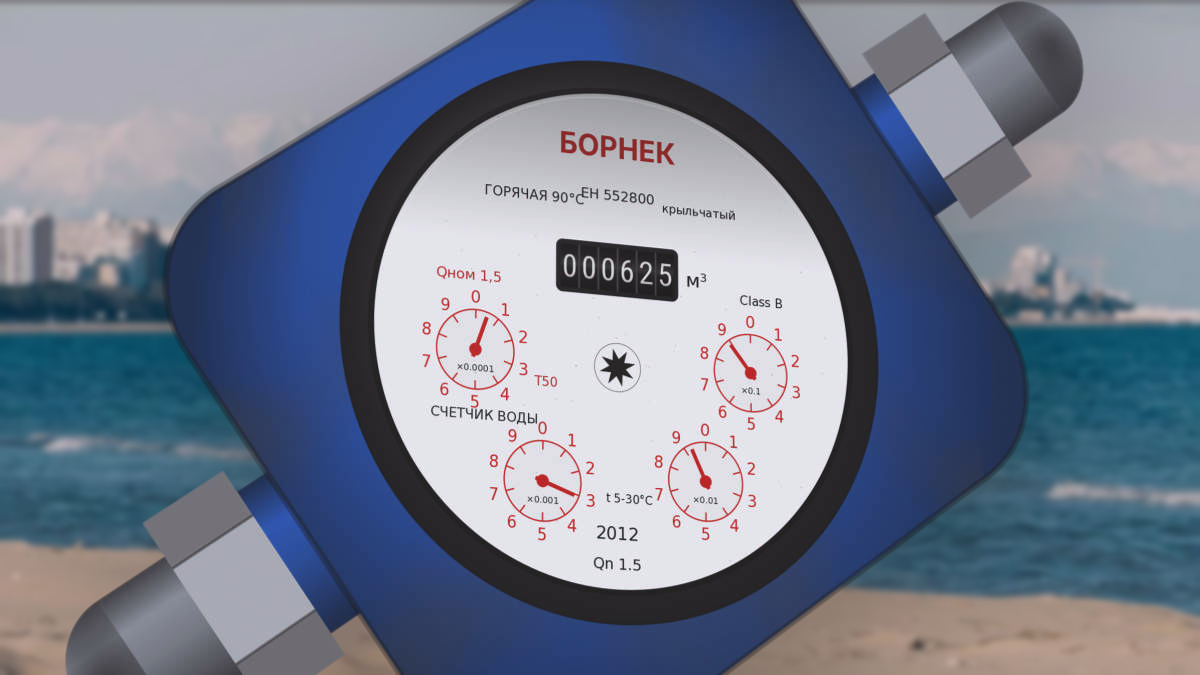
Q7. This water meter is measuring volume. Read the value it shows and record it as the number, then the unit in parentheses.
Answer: 625.8930 (m³)
